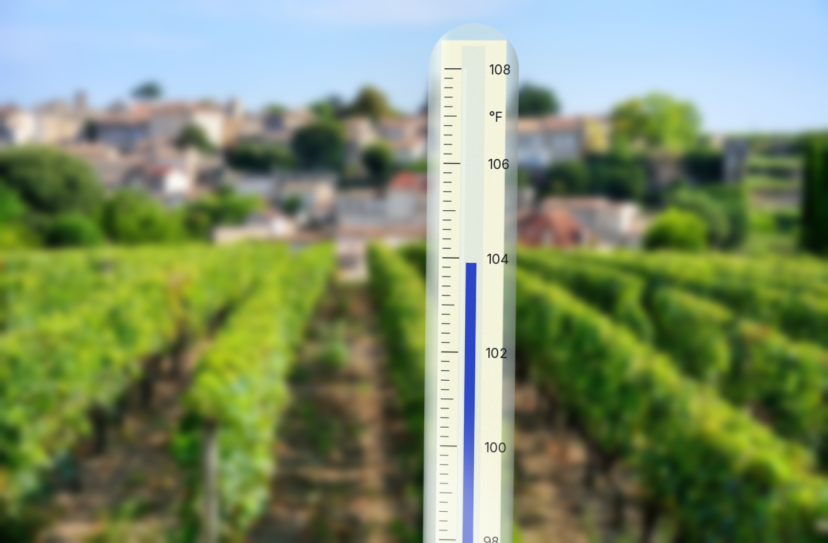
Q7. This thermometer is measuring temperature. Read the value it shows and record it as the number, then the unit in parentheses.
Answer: 103.9 (°F)
